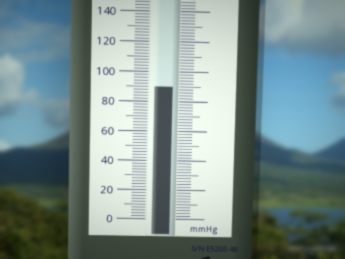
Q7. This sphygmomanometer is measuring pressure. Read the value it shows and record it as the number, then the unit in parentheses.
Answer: 90 (mmHg)
